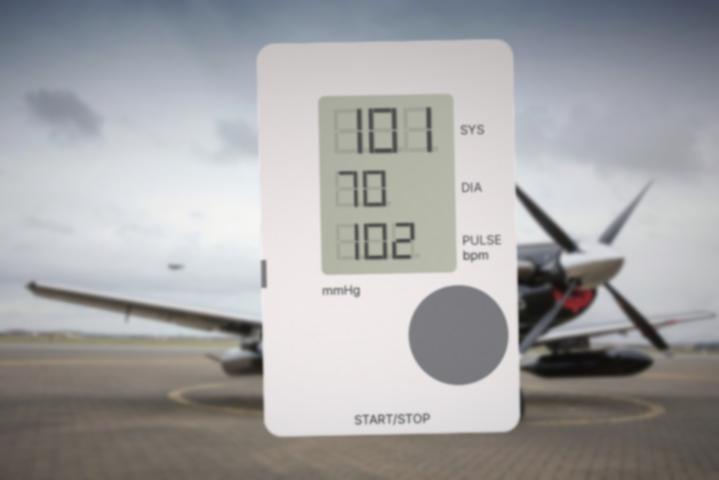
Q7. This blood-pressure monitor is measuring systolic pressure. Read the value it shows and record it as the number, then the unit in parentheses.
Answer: 101 (mmHg)
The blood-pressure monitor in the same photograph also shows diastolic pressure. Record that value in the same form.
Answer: 70 (mmHg)
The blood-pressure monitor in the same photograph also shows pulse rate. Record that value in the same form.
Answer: 102 (bpm)
